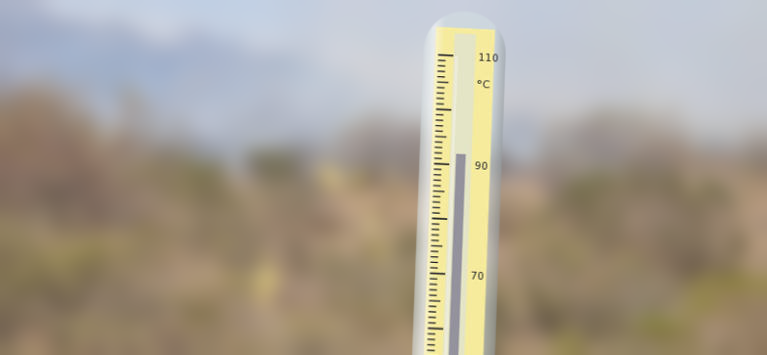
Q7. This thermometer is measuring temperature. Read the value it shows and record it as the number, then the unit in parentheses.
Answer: 92 (°C)
